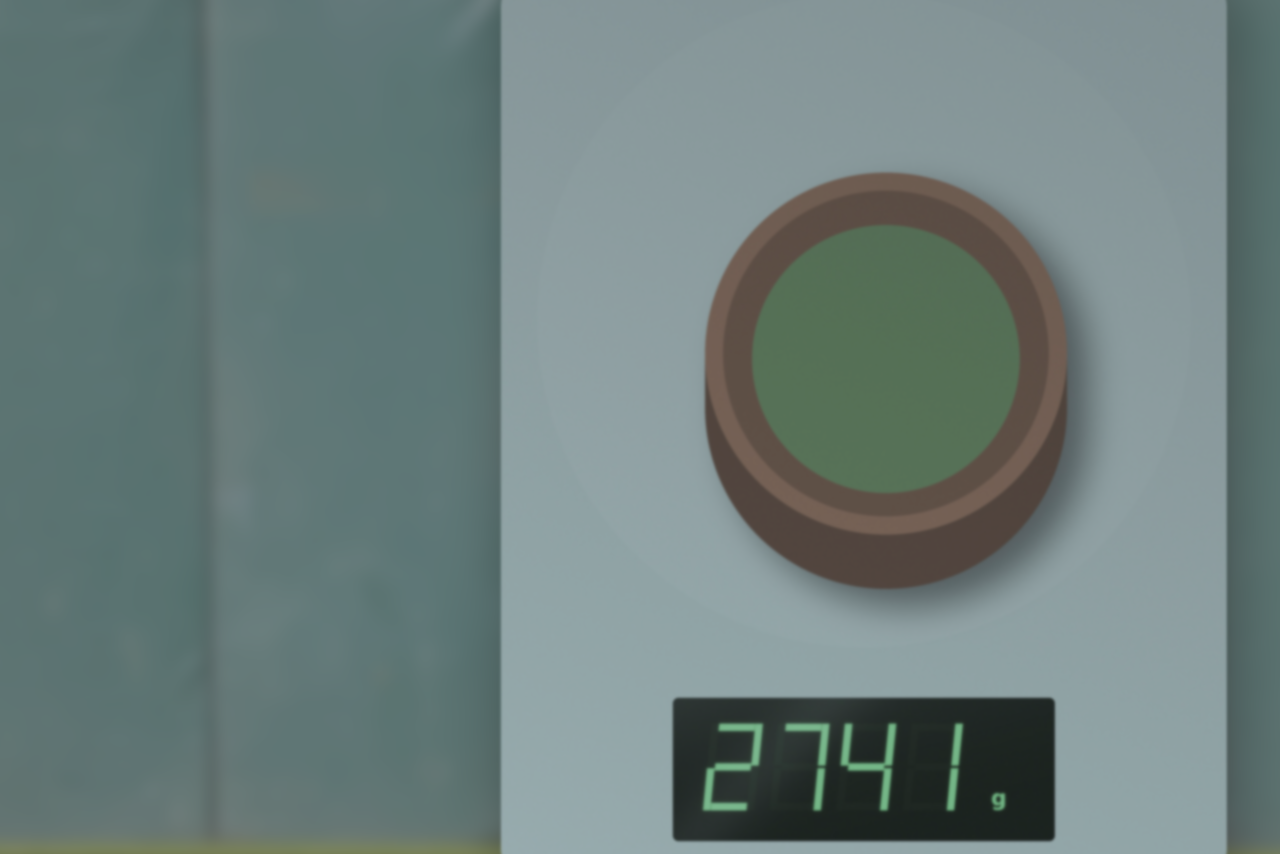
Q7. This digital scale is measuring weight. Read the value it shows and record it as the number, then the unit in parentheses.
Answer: 2741 (g)
